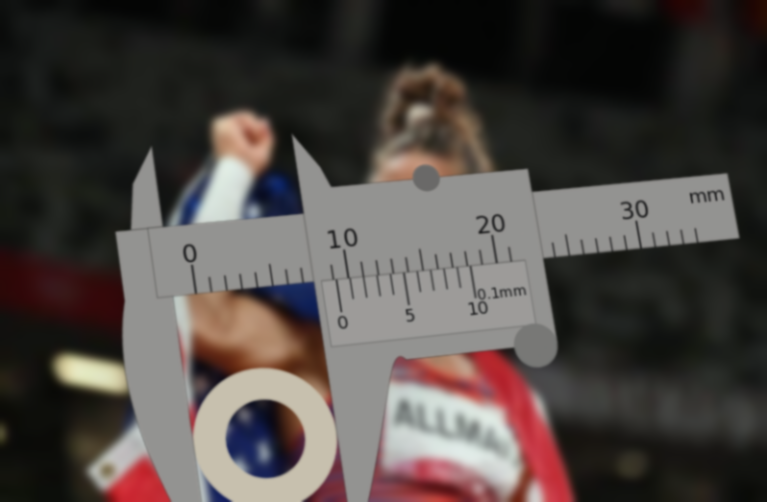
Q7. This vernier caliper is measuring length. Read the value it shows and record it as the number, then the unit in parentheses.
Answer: 9.2 (mm)
